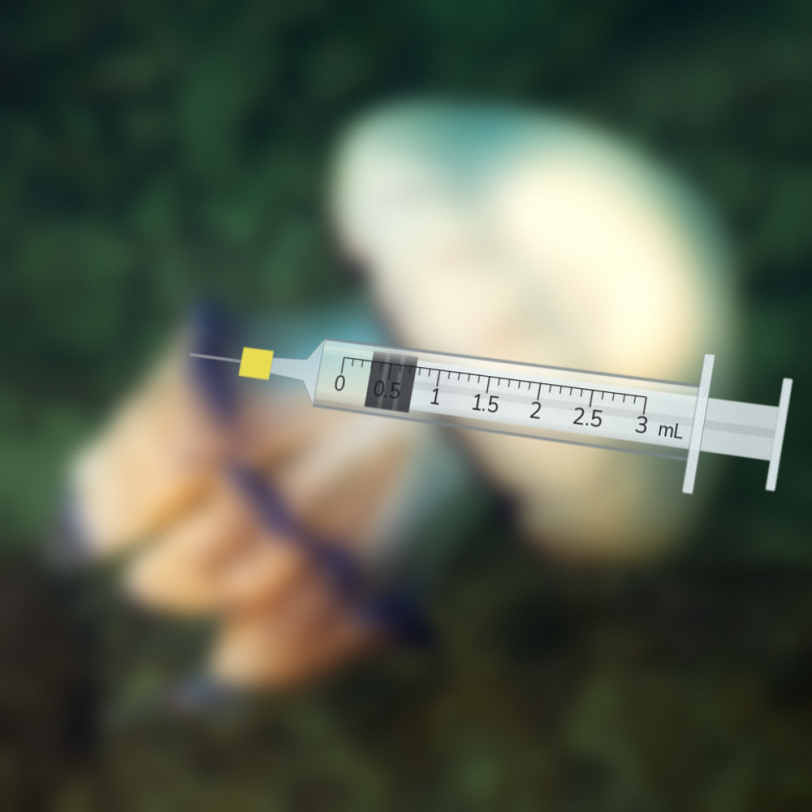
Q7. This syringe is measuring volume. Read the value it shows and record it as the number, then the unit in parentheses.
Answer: 0.3 (mL)
